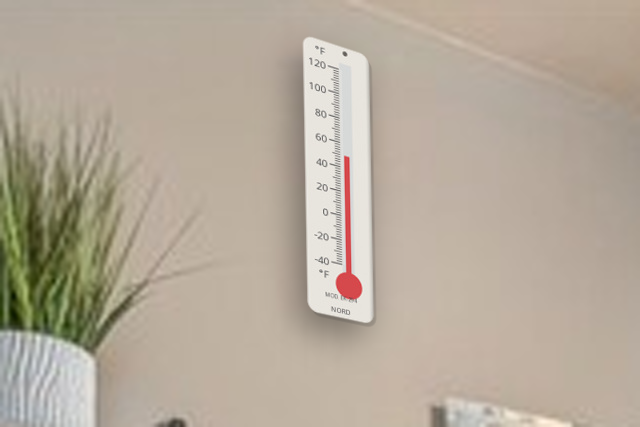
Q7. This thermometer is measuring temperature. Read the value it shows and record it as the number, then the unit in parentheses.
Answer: 50 (°F)
